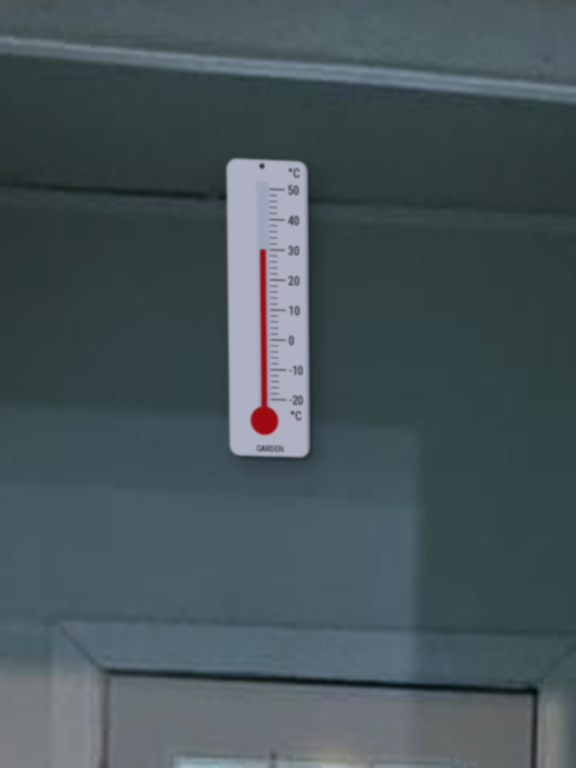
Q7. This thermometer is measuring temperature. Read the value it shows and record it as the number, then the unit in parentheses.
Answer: 30 (°C)
